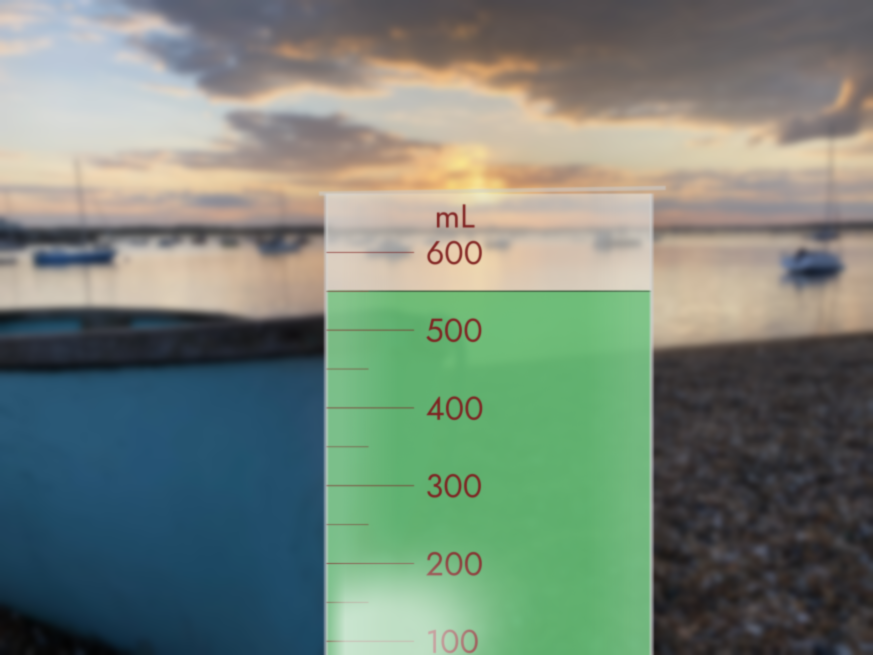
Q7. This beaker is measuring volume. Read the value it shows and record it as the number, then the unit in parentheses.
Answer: 550 (mL)
